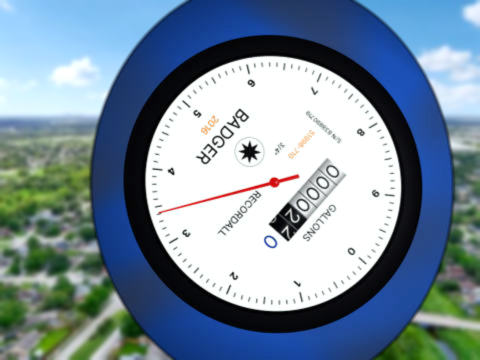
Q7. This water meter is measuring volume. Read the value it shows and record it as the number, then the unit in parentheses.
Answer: 223.4 (gal)
